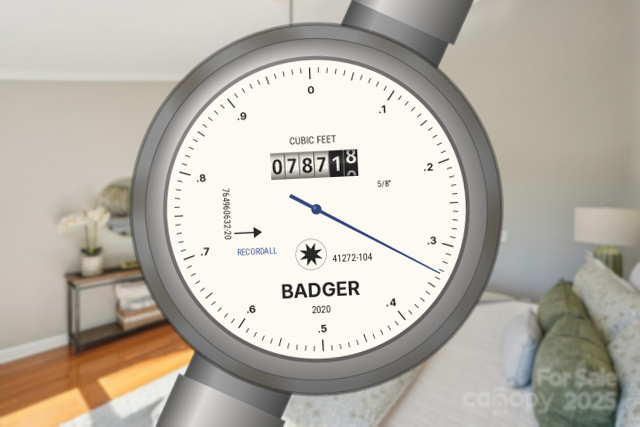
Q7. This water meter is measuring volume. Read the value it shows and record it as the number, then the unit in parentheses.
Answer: 78718.33 (ft³)
